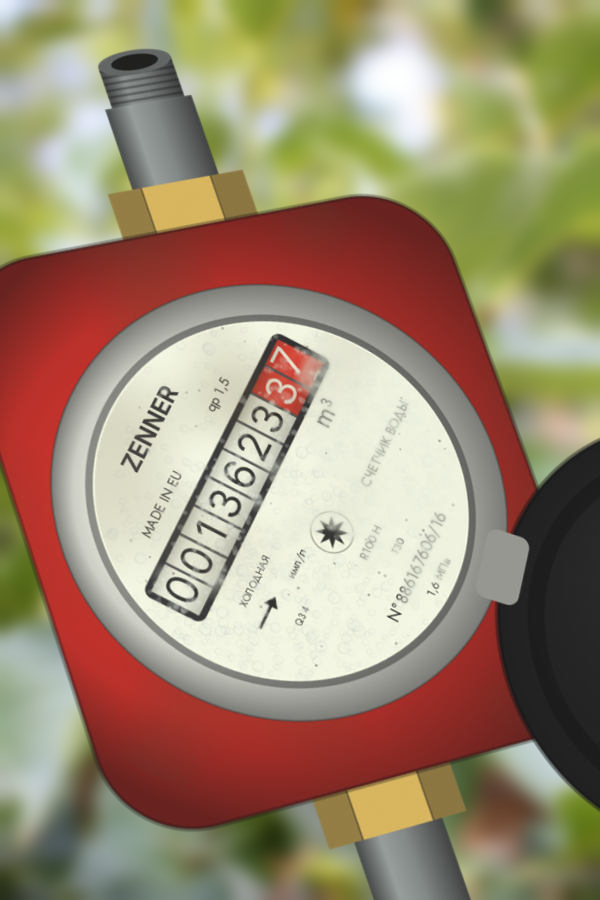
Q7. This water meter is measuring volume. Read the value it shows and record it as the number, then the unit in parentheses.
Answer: 13623.37 (m³)
